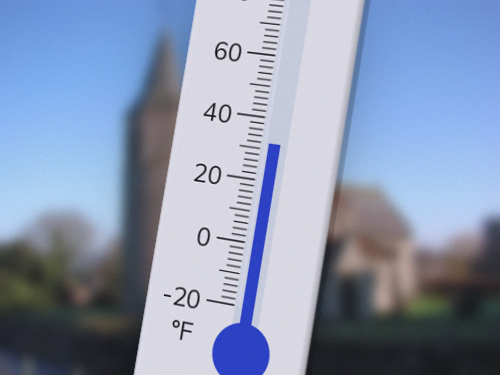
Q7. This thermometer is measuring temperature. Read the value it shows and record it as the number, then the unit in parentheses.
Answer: 32 (°F)
